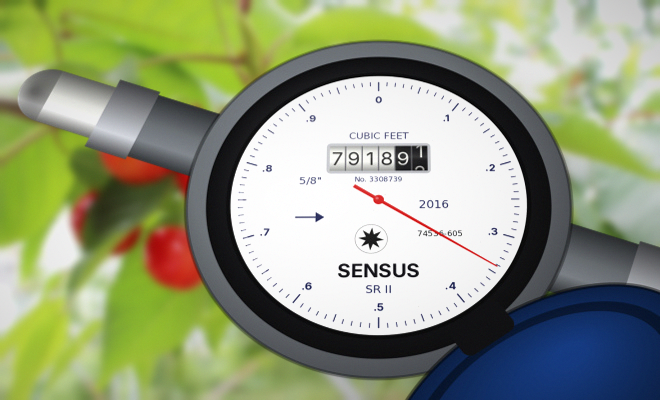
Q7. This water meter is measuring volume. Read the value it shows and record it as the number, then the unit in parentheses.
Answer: 791891.34 (ft³)
